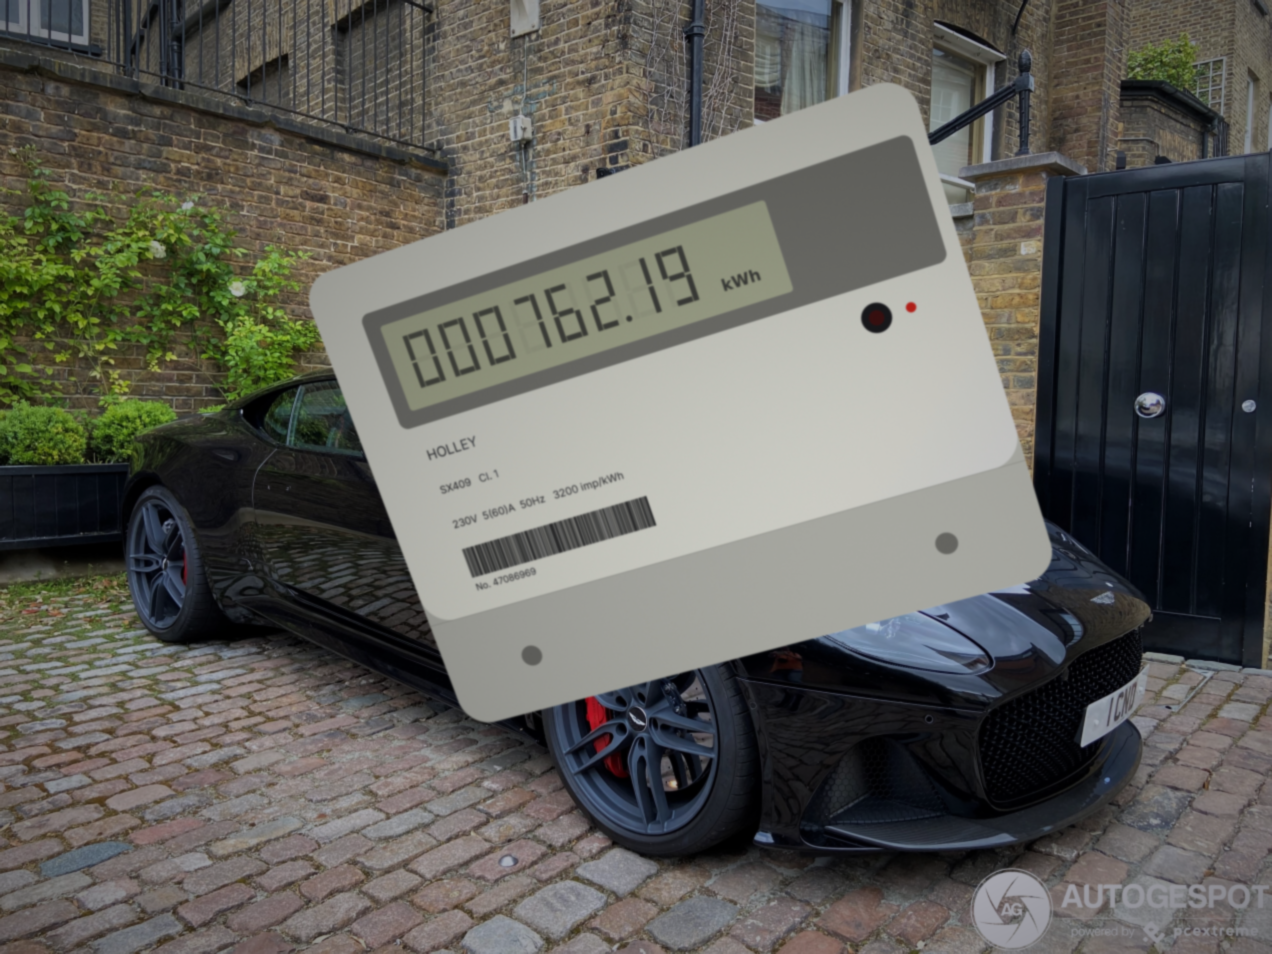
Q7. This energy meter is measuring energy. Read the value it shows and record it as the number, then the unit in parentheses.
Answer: 762.19 (kWh)
